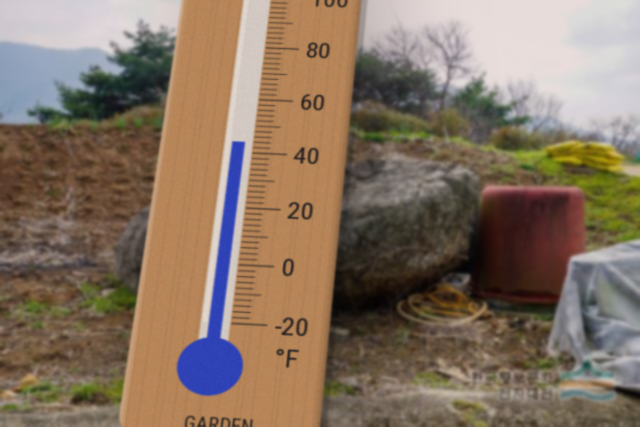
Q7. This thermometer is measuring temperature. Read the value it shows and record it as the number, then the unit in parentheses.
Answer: 44 (°F)
